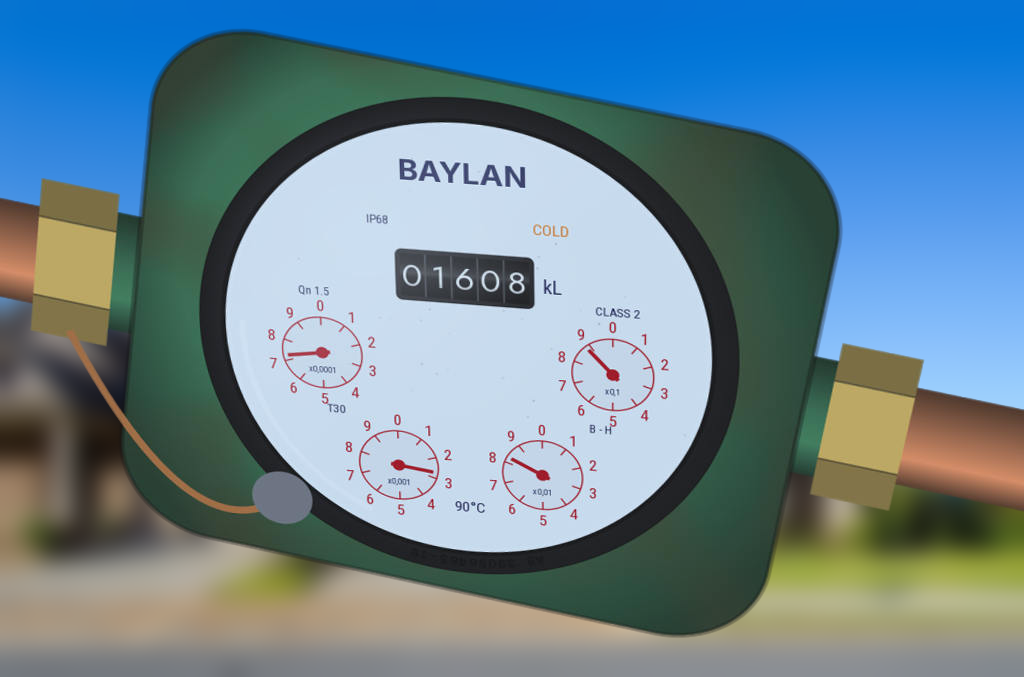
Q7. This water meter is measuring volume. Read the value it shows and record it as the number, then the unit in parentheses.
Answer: 1608.8827 (kL)
